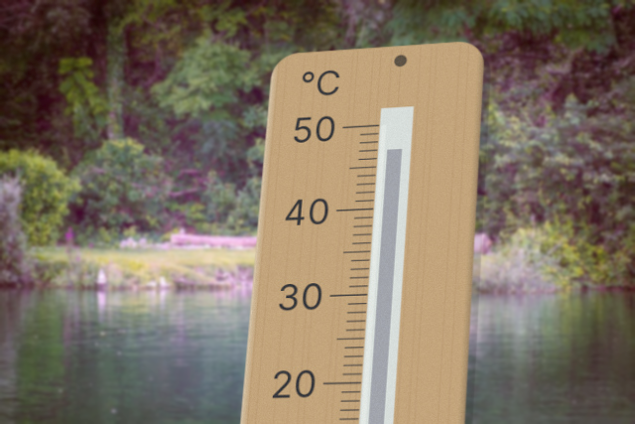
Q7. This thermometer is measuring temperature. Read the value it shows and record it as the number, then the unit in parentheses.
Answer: 47 (°C)
